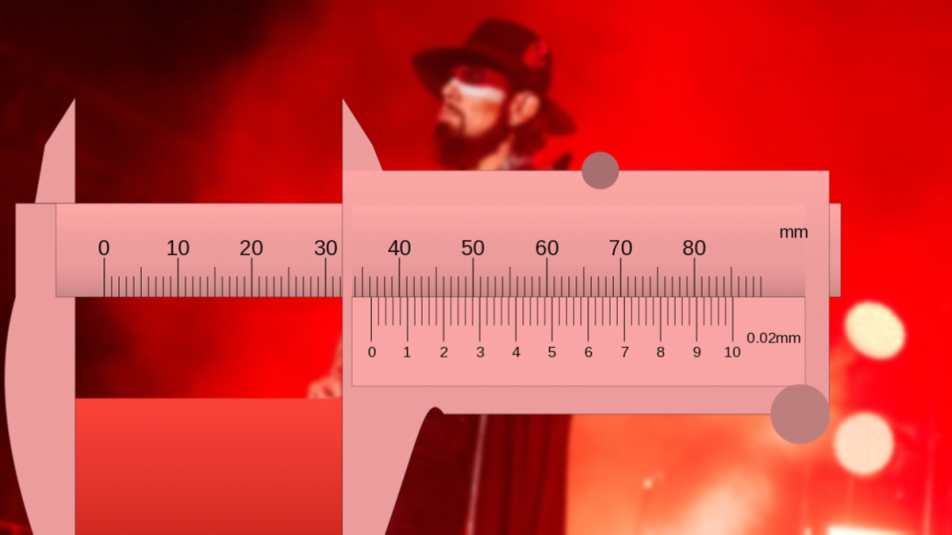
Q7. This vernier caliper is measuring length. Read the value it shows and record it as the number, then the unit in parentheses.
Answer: 36.2 (mm)
